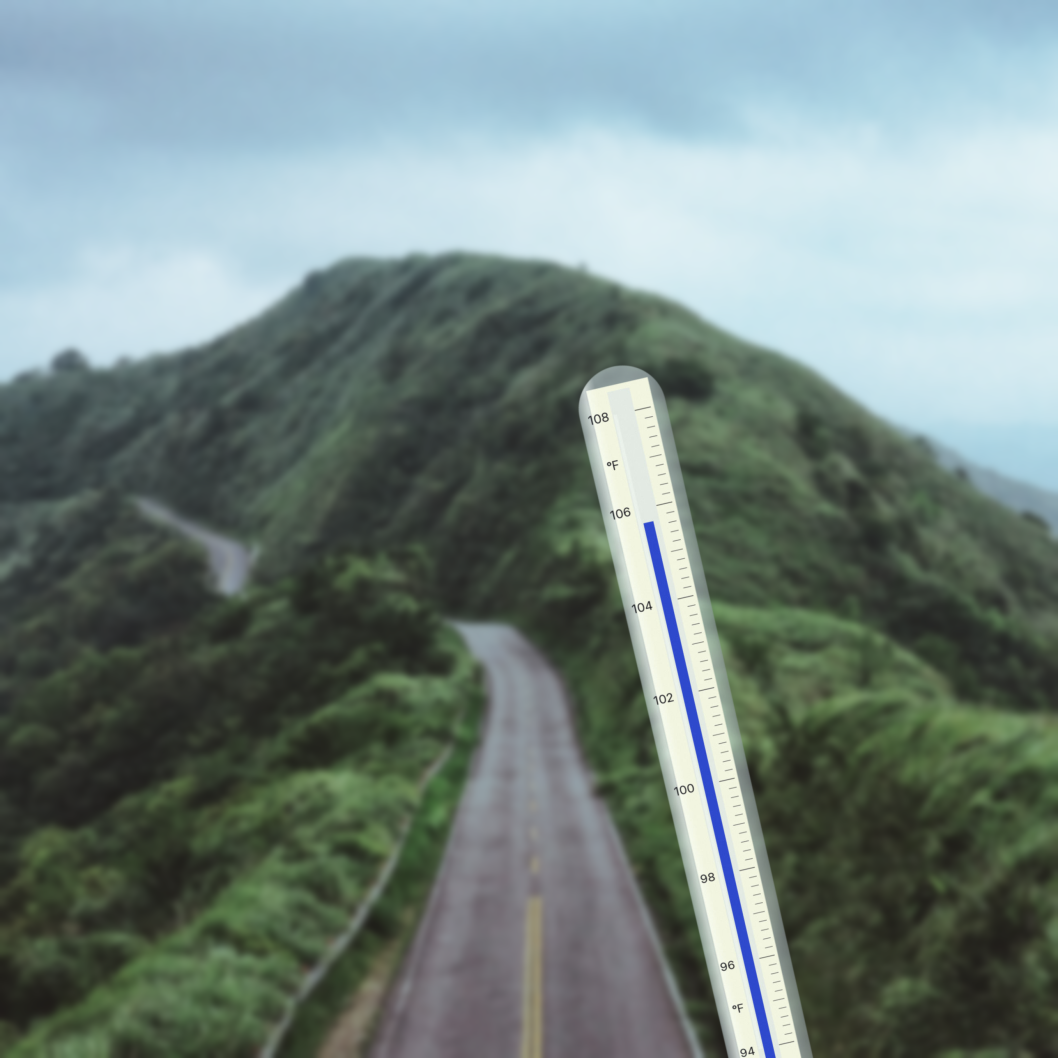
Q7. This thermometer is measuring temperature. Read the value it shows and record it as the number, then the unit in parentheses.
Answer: 105.7 (°F)
